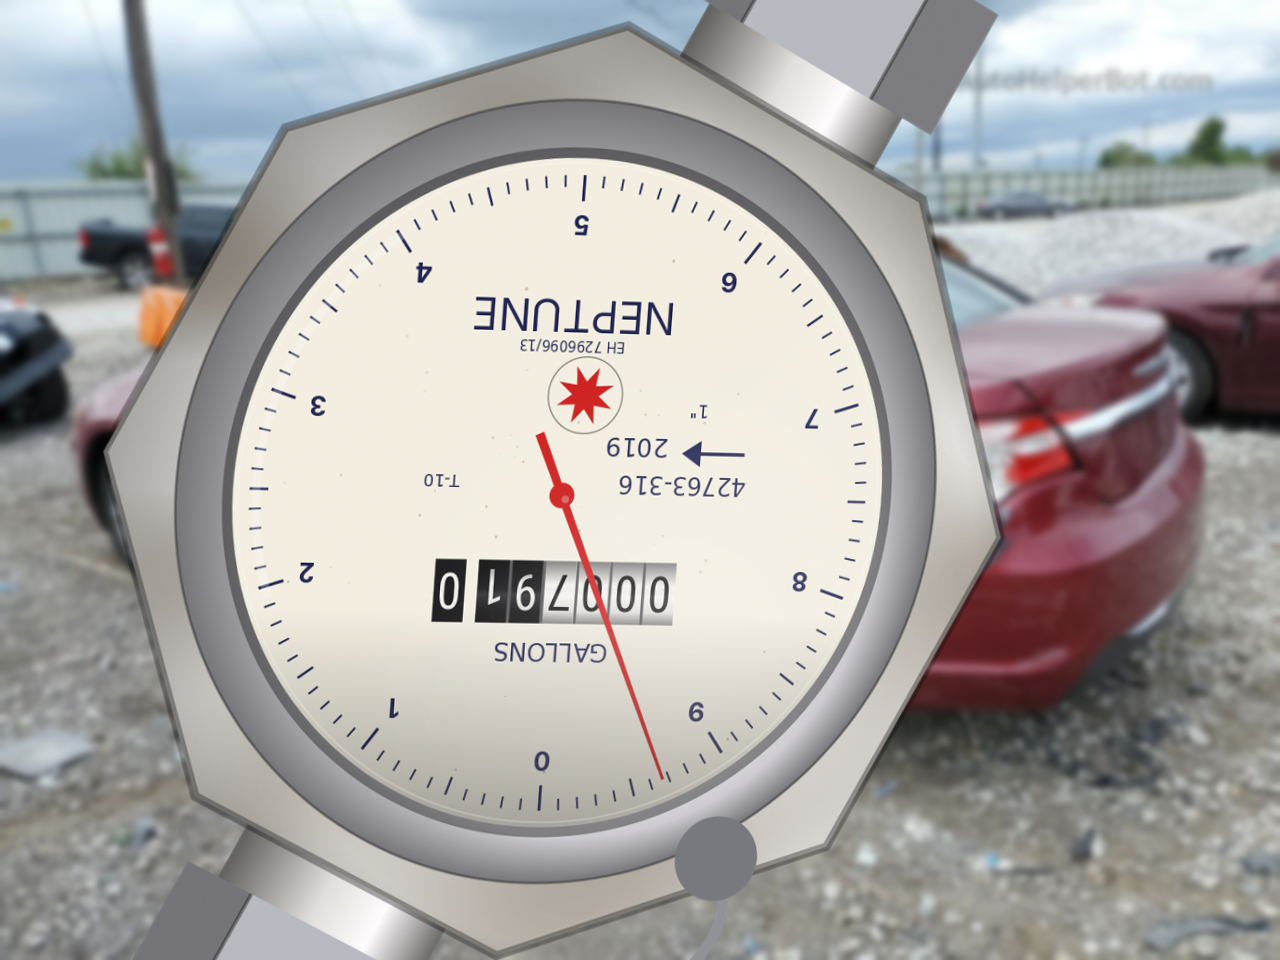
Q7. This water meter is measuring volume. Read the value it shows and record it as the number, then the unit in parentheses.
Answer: 7909.3 (gal)
